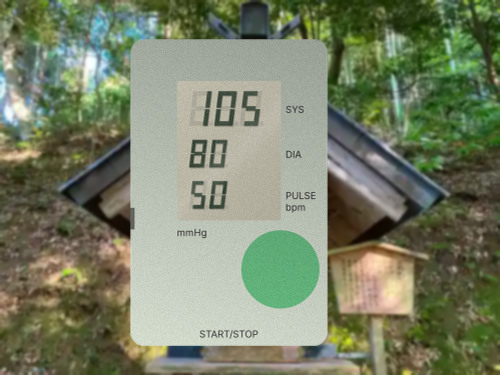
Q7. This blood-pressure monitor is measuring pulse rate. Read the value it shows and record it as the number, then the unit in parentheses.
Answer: 50 (bpm)
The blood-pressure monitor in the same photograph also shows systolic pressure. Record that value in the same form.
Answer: 105 (mmHg)
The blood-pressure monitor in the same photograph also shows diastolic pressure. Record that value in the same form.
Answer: 80 (mmHg)
